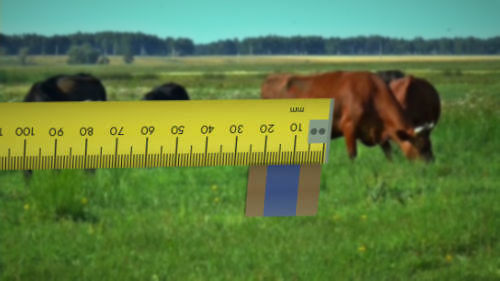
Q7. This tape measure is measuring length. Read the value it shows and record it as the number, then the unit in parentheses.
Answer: 25 (mm)
